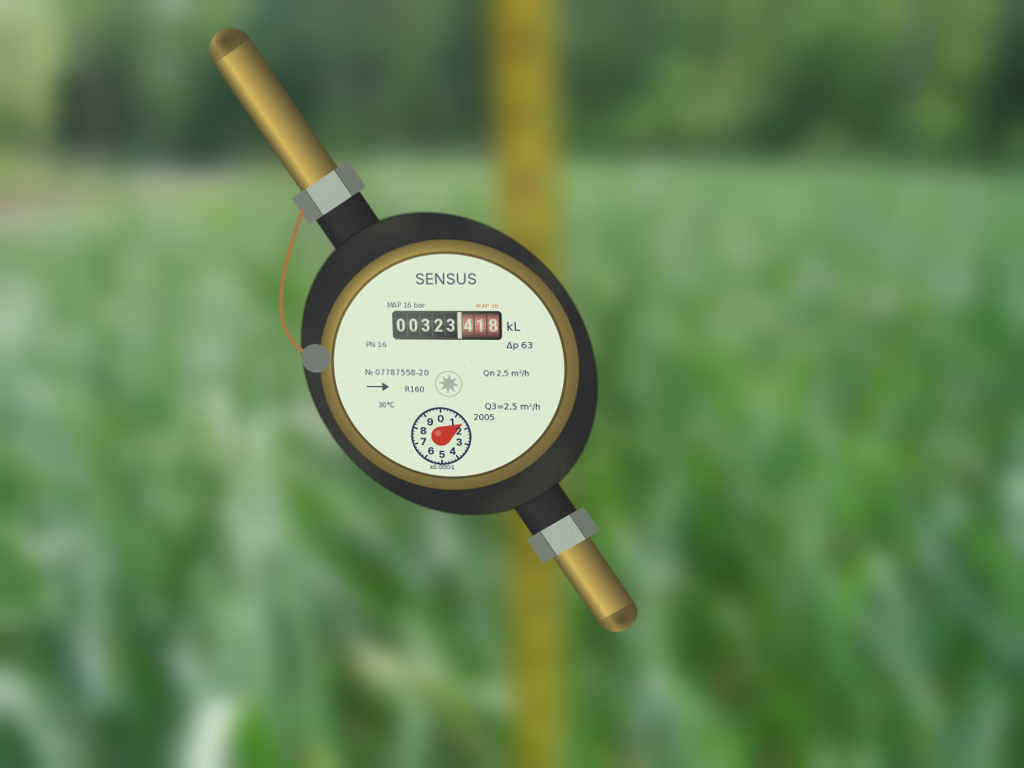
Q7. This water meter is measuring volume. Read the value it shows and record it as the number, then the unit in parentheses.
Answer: 323.4181 (kL)
